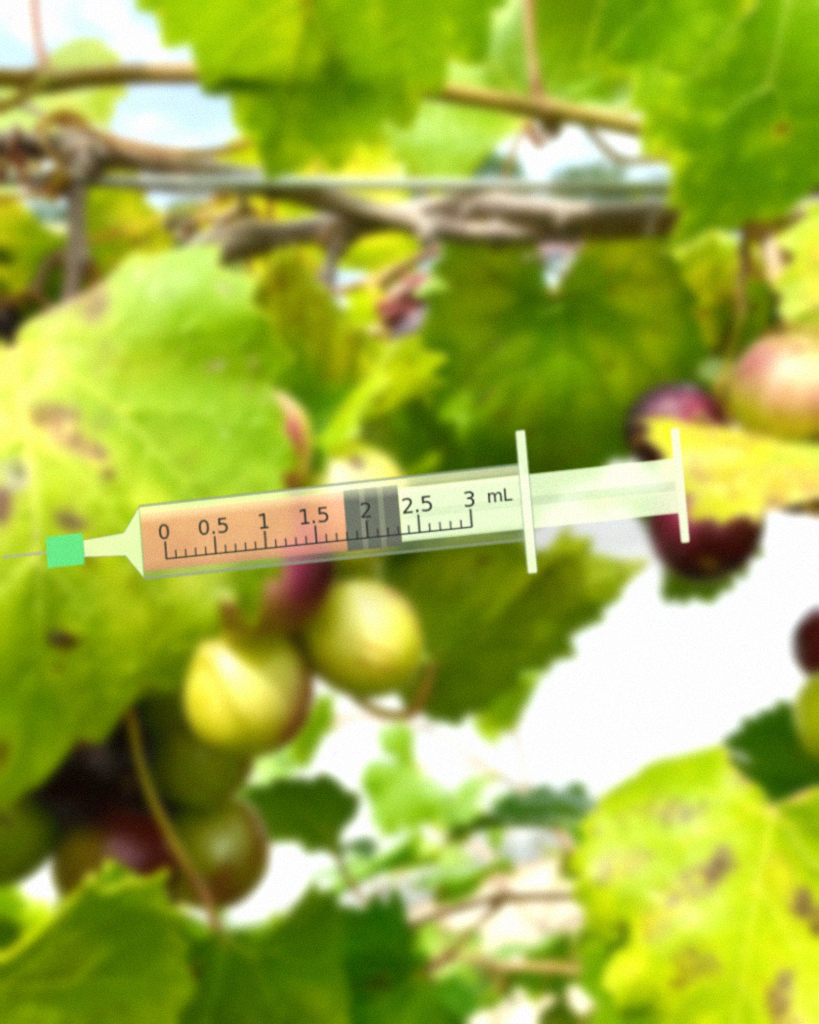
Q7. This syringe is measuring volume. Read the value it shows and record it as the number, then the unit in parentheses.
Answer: 1.8 (mL)
